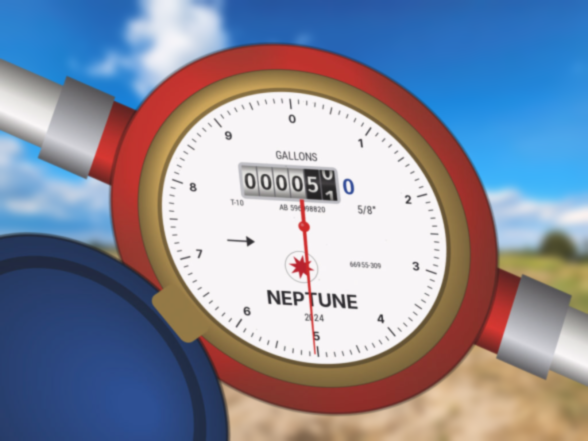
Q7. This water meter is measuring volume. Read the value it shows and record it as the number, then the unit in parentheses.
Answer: 505.0 (gal)
